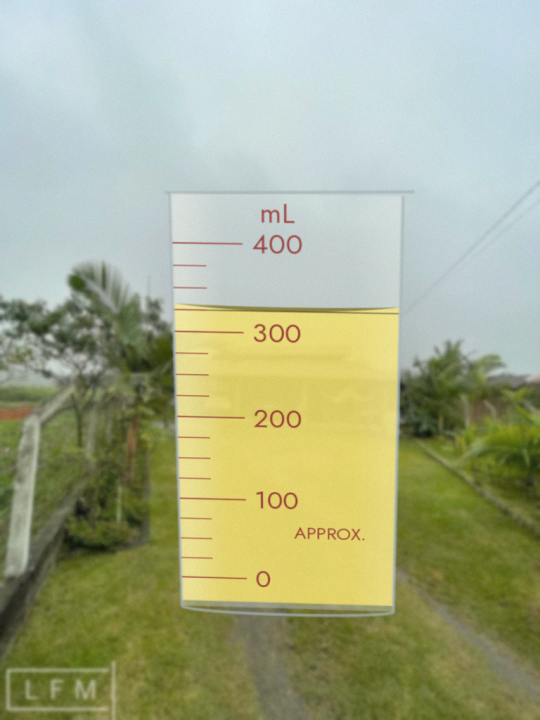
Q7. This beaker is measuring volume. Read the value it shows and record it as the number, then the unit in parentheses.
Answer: 325 (mL)
